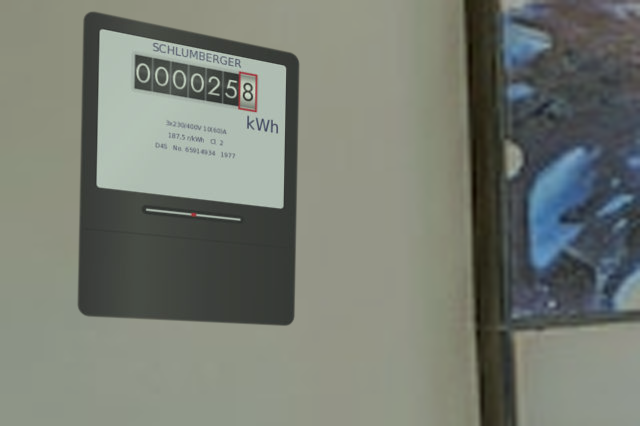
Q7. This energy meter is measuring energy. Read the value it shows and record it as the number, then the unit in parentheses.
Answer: 25.8 (kWh)
